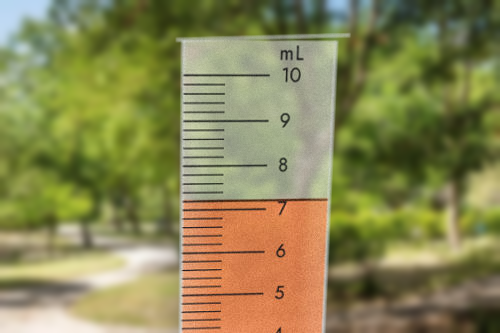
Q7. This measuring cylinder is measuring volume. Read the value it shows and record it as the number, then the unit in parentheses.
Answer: 7.2 (mL)
